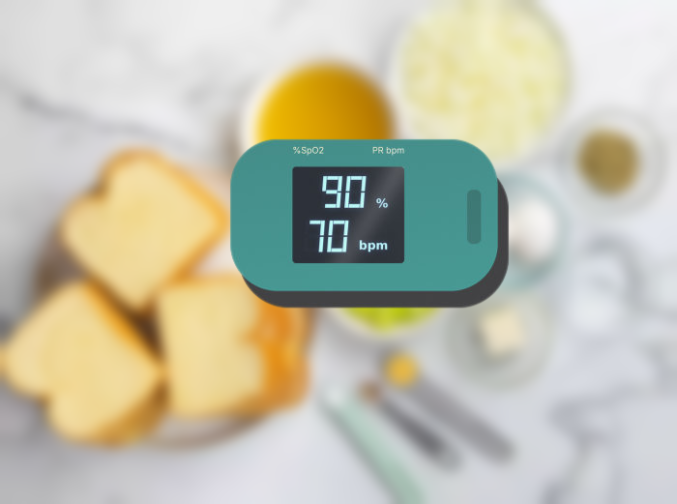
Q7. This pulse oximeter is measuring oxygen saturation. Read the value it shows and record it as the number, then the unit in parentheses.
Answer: 90 (%)
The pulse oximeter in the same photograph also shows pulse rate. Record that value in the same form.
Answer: 70 (bpm)
